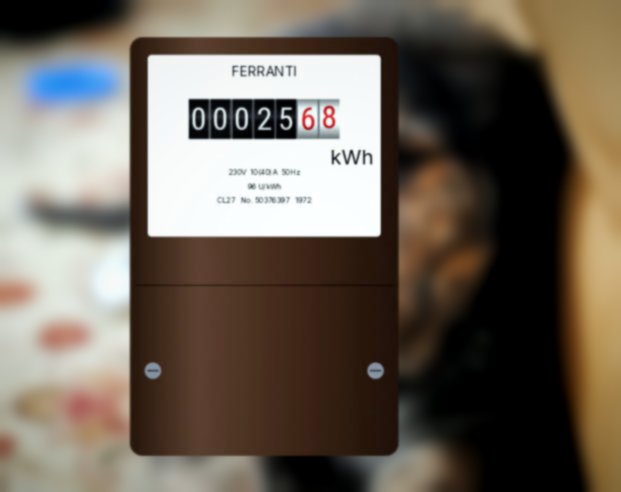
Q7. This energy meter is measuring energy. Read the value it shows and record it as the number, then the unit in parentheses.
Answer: 25.68 (kWh)
